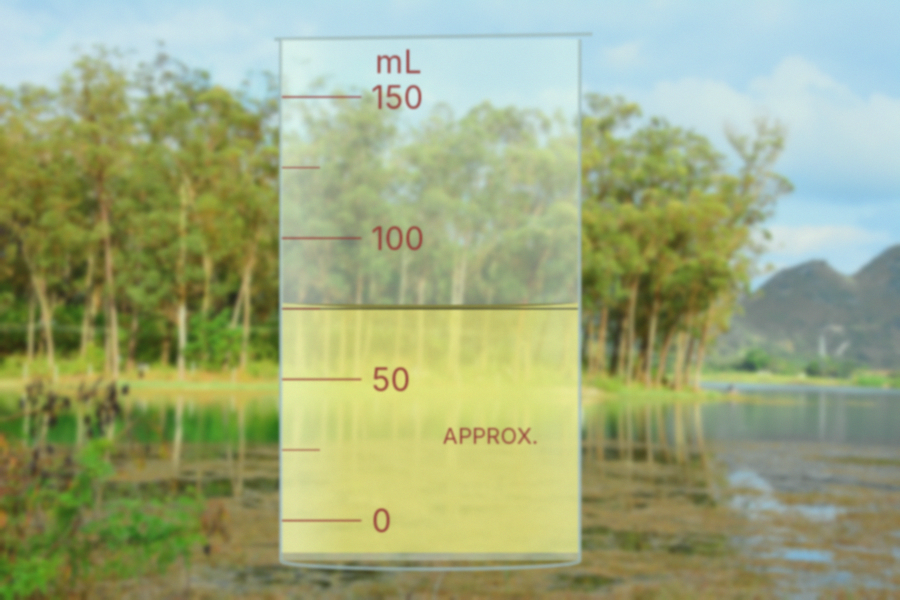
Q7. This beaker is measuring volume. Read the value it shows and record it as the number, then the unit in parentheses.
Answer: 75 (mL)
